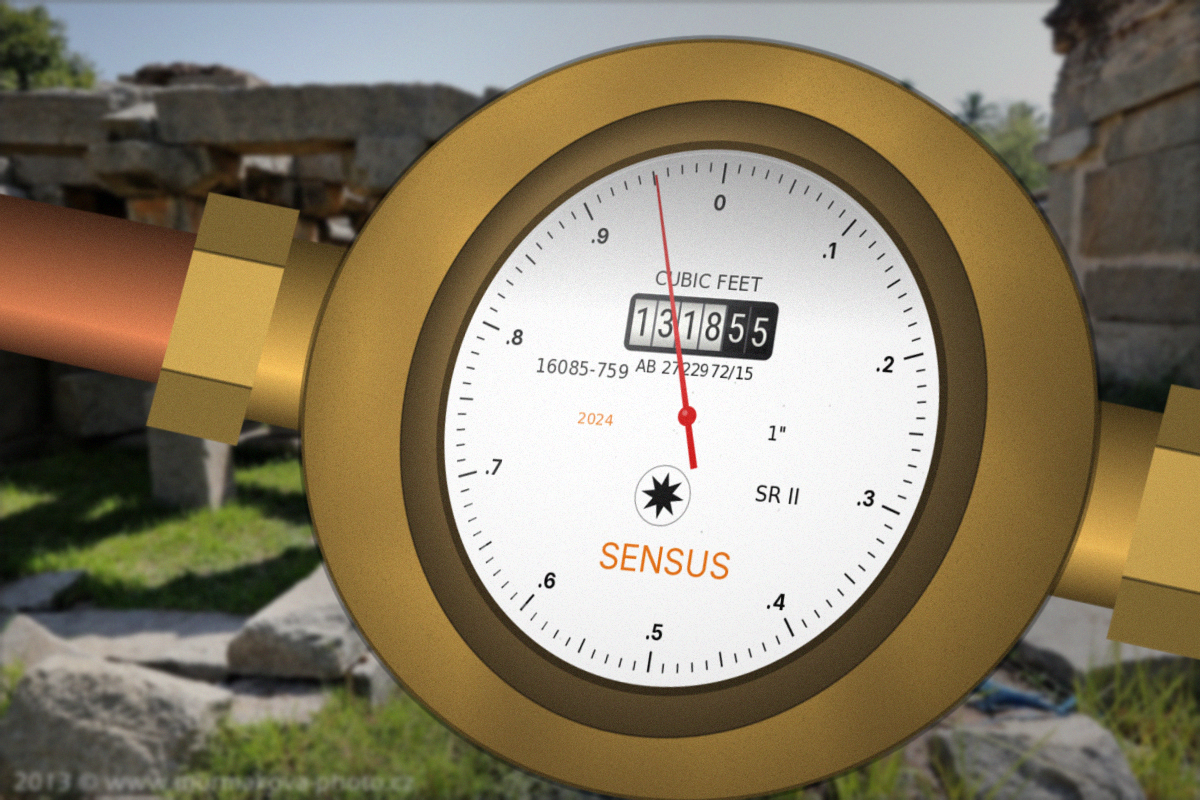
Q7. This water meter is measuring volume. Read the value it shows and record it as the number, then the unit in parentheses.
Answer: 131854.95 (ft³)
